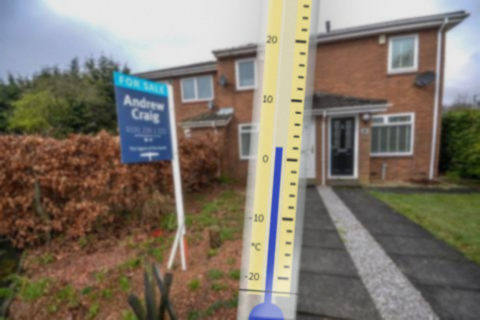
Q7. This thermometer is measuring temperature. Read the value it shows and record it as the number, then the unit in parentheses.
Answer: 2 (°C)
